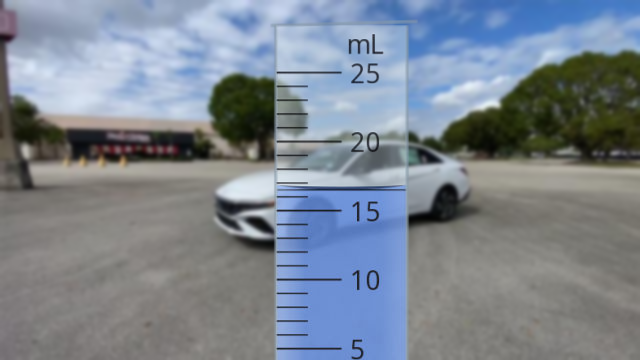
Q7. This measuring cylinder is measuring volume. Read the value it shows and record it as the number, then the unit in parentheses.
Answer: 16.5 (mL)
